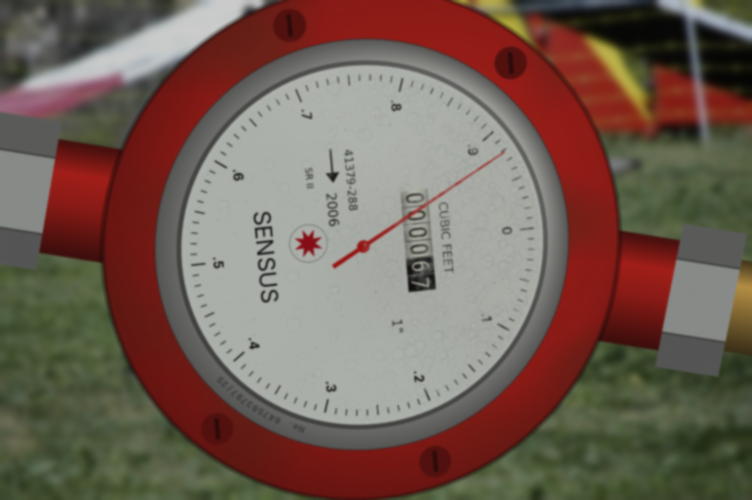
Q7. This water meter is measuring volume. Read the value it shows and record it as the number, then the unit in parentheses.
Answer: 66.92 (ft³)
